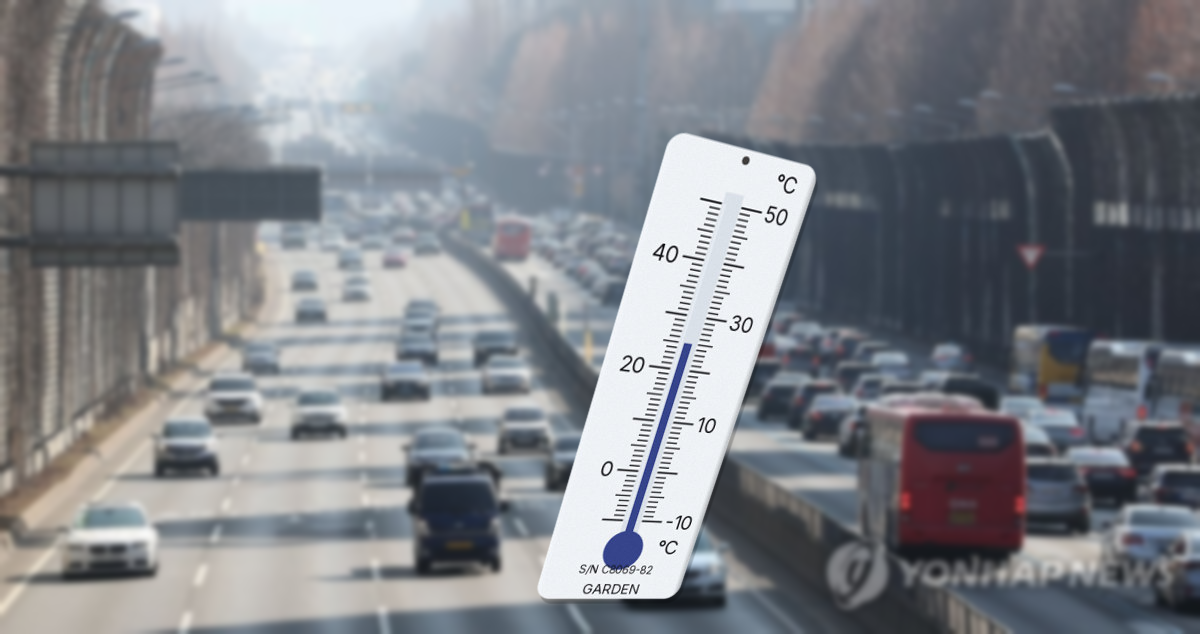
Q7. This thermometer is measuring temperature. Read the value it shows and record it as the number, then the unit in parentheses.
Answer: 25 (°C)
